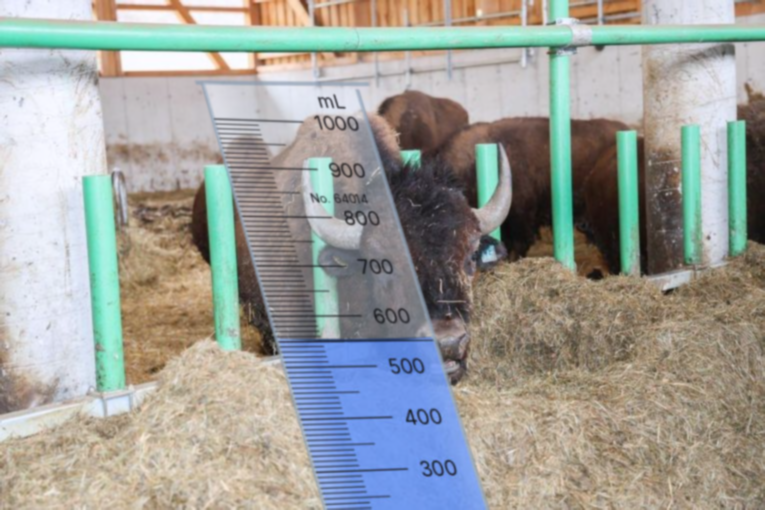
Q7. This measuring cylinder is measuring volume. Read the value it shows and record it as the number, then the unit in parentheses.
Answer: 550 (mL)
